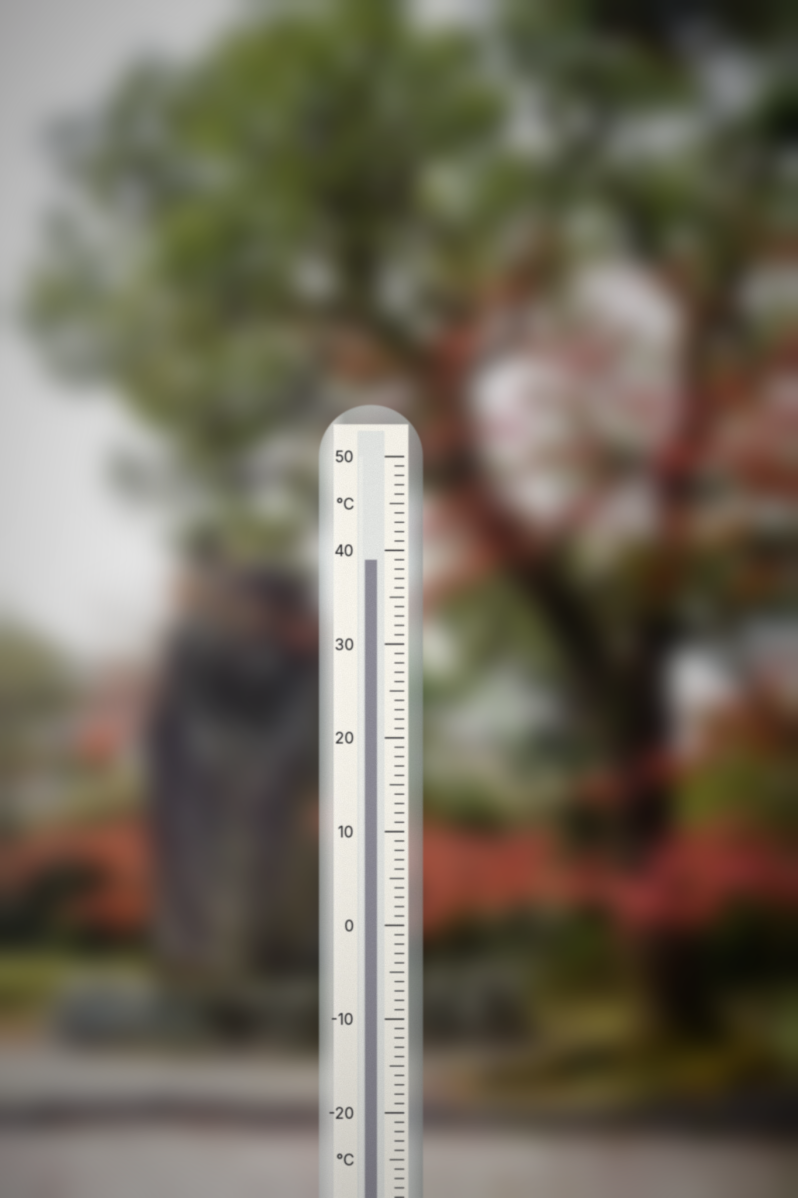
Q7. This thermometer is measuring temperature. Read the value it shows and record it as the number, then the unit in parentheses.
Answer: 39 (°C)
